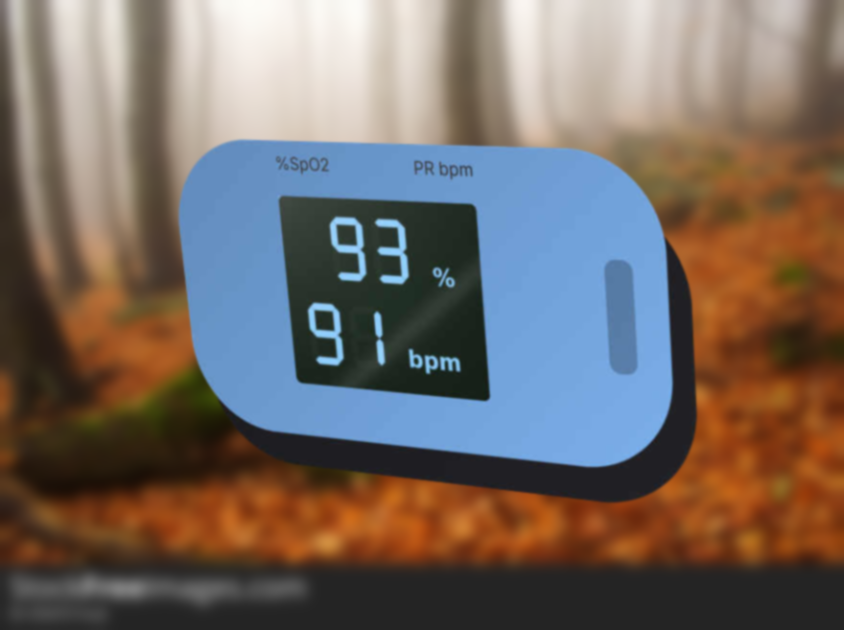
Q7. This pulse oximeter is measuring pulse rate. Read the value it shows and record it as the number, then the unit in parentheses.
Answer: 91 (bpm)
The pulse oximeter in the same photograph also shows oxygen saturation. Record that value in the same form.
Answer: 93 (%)
